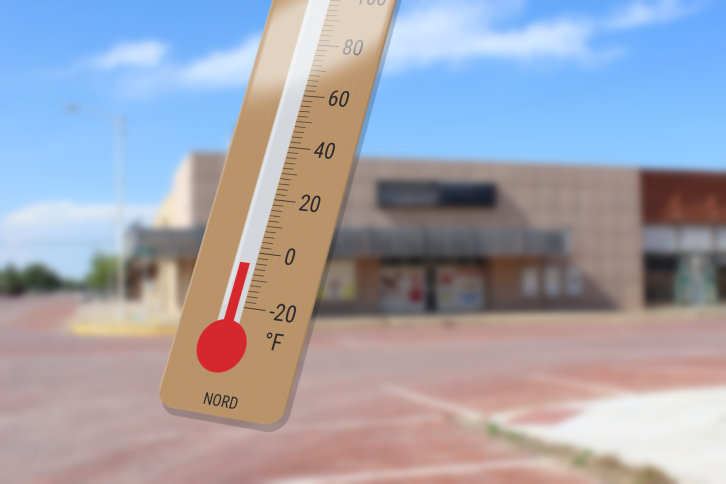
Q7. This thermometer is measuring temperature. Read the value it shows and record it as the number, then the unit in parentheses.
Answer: -4 (°F)
